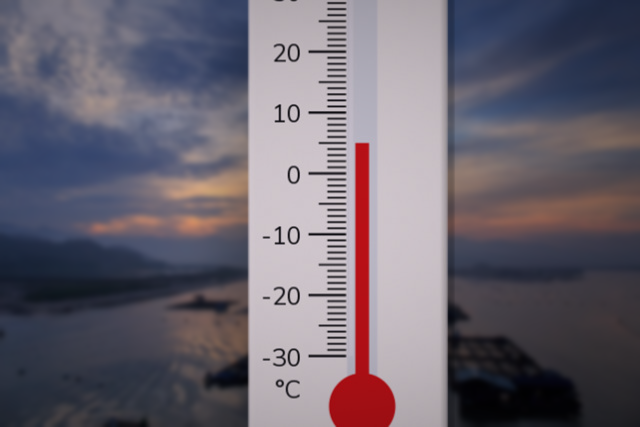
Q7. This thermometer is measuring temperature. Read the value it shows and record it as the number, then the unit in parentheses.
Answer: 5 (°C)
